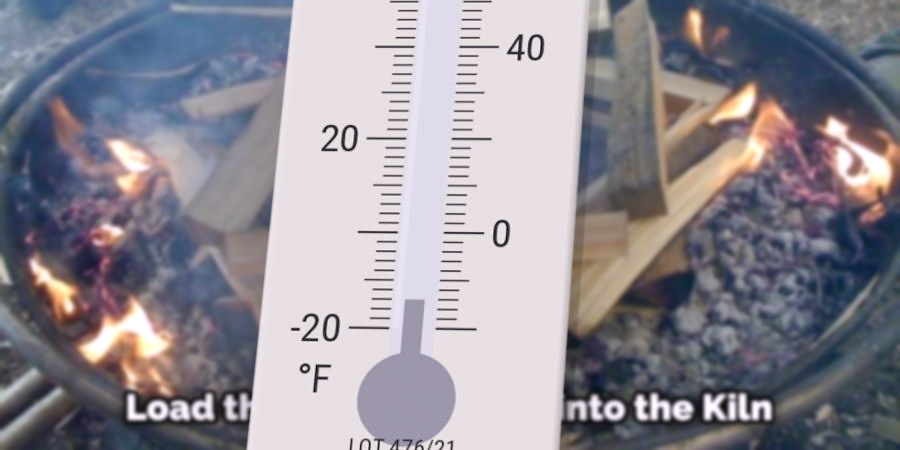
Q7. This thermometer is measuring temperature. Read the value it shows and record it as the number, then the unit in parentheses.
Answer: -14 (°F)
